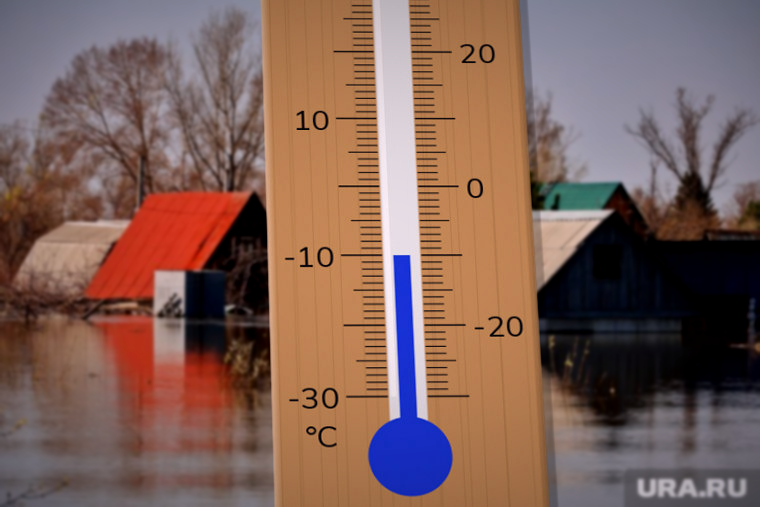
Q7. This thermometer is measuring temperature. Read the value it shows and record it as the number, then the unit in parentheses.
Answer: -10 (°C)
